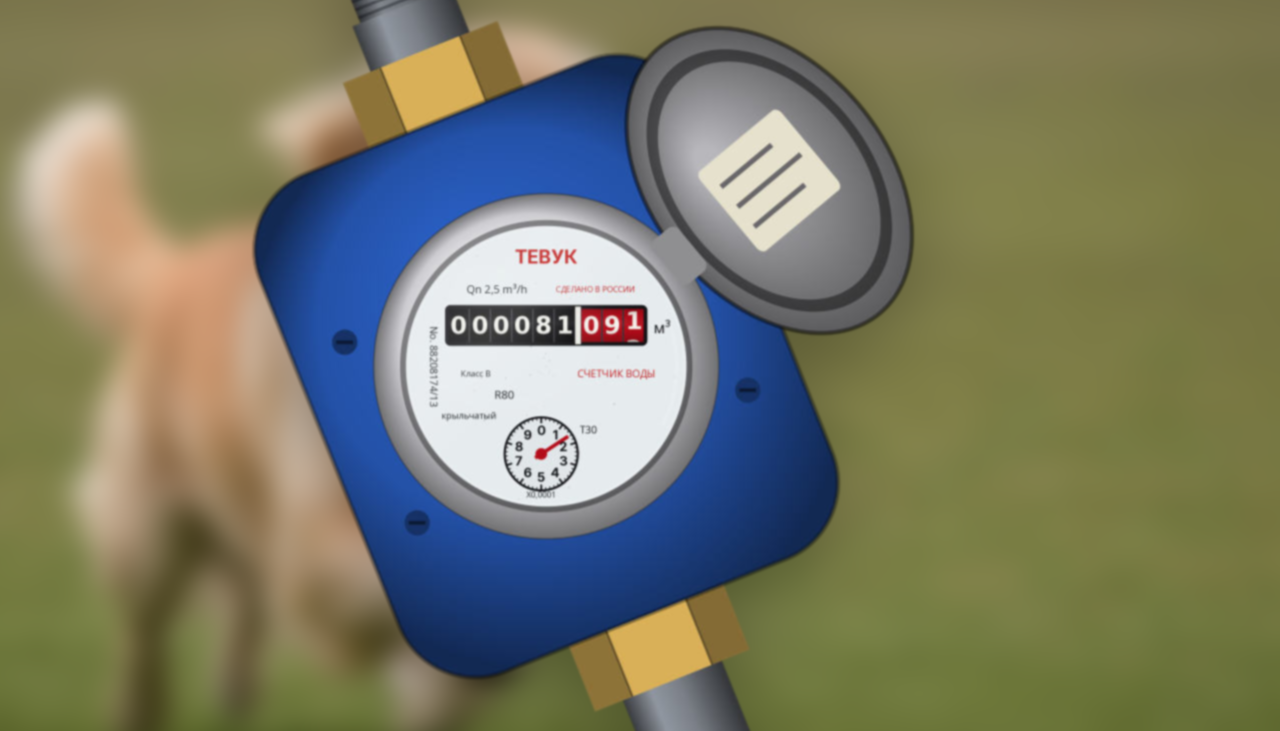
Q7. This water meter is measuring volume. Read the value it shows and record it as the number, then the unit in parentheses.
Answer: 81.0911 (m³)
